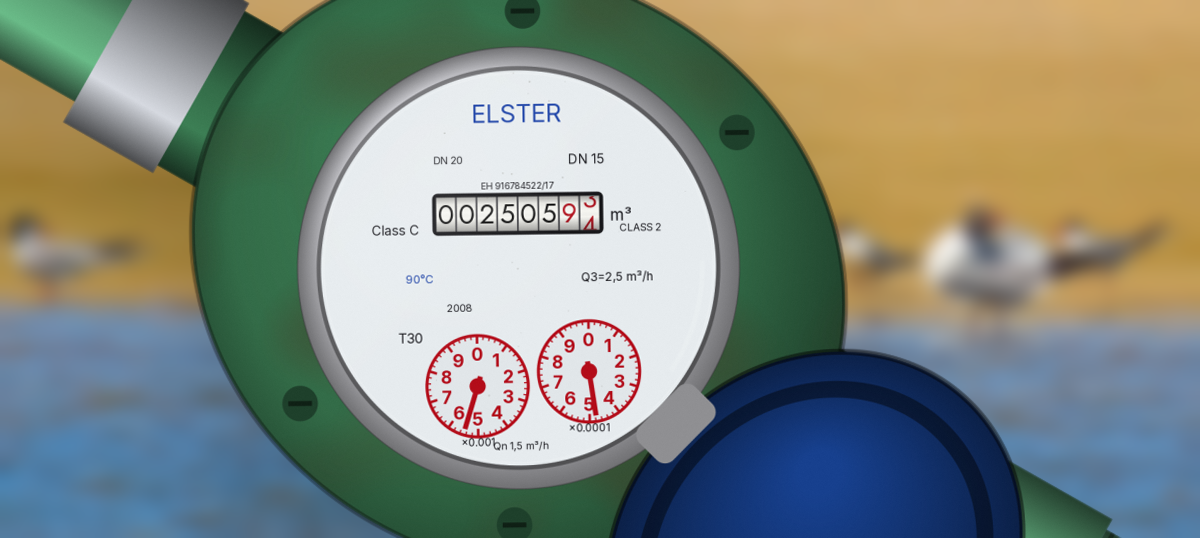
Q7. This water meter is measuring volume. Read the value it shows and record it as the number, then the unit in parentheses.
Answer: 2505.9354 (m³)
